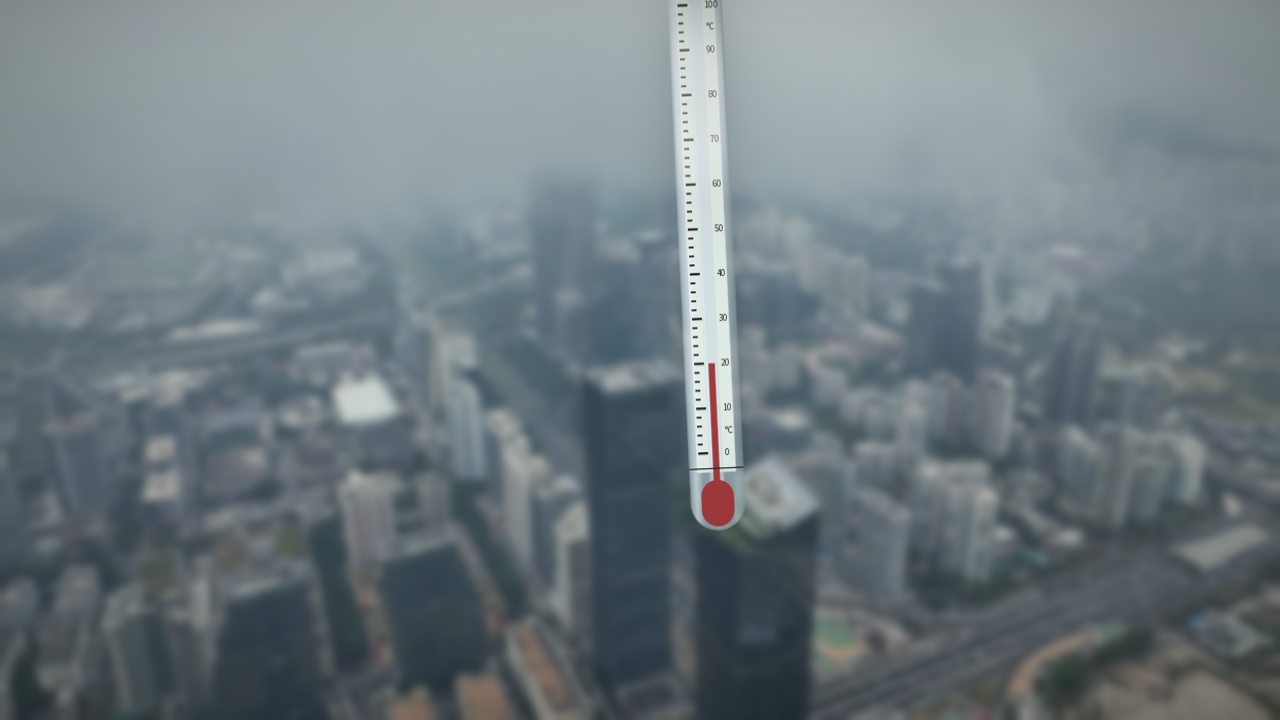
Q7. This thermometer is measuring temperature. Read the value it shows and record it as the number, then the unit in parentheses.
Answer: 20 (°C)
